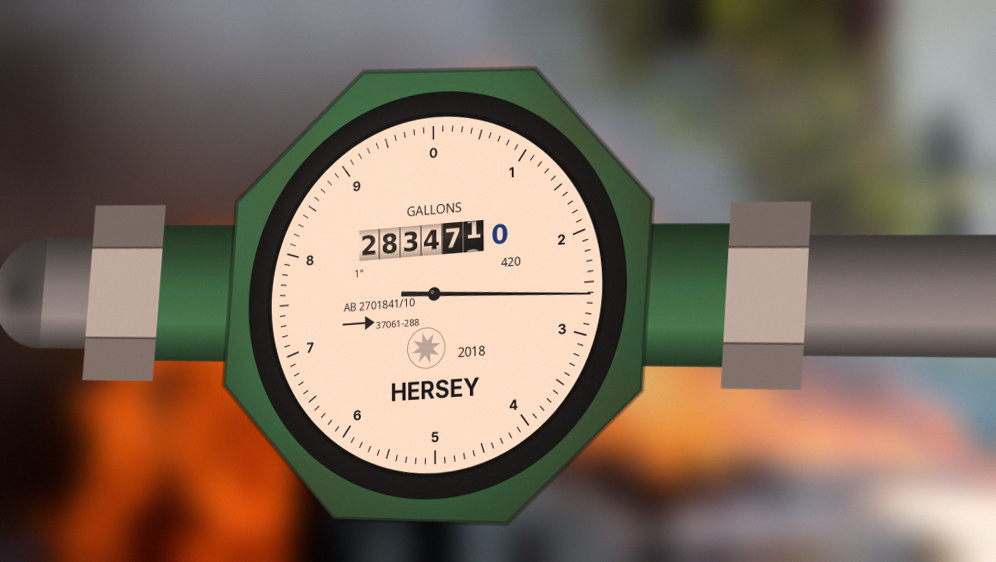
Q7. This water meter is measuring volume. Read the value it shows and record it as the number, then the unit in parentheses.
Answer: 2834712.6 (gal)
